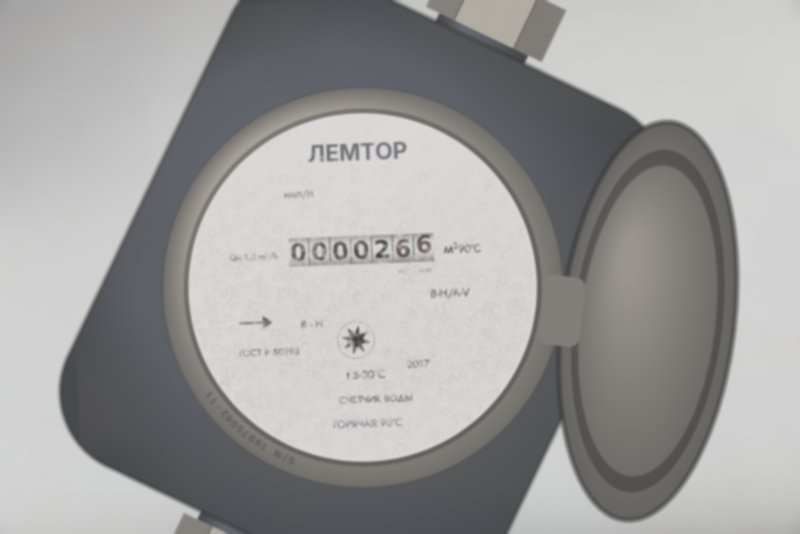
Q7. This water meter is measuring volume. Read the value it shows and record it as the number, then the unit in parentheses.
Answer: 2.66 (m³)
